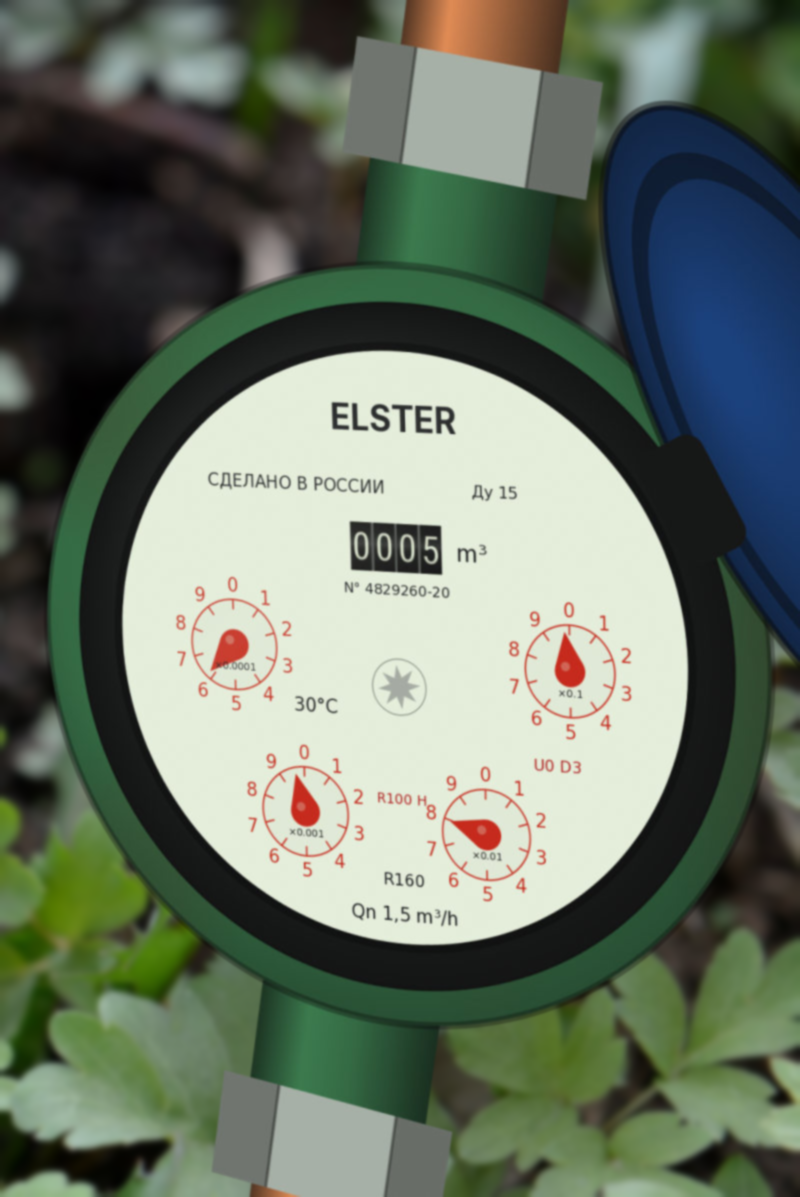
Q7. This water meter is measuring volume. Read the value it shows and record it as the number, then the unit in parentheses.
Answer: 4.9796 (m³)
